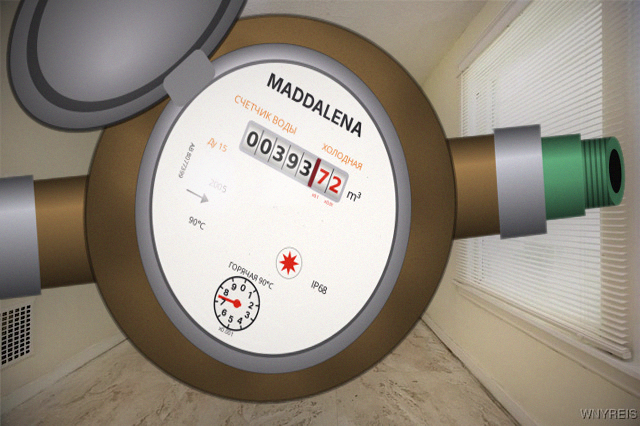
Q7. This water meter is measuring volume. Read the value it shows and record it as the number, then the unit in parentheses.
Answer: 393.727 (m³)
